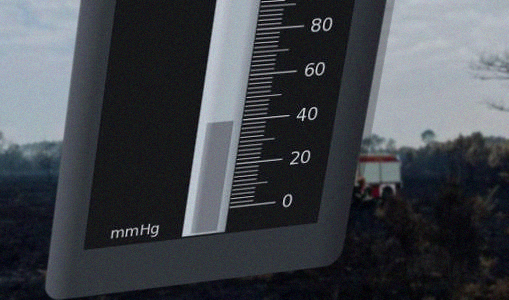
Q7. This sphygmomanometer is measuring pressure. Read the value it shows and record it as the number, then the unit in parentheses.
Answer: 40 (mmHg)
